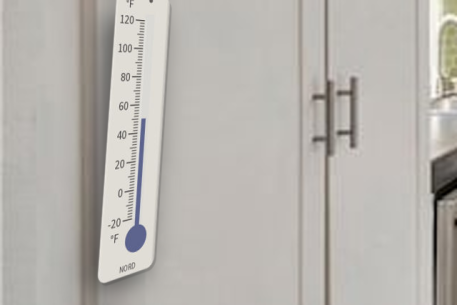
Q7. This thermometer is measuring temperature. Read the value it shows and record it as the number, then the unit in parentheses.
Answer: 50 (°F)
